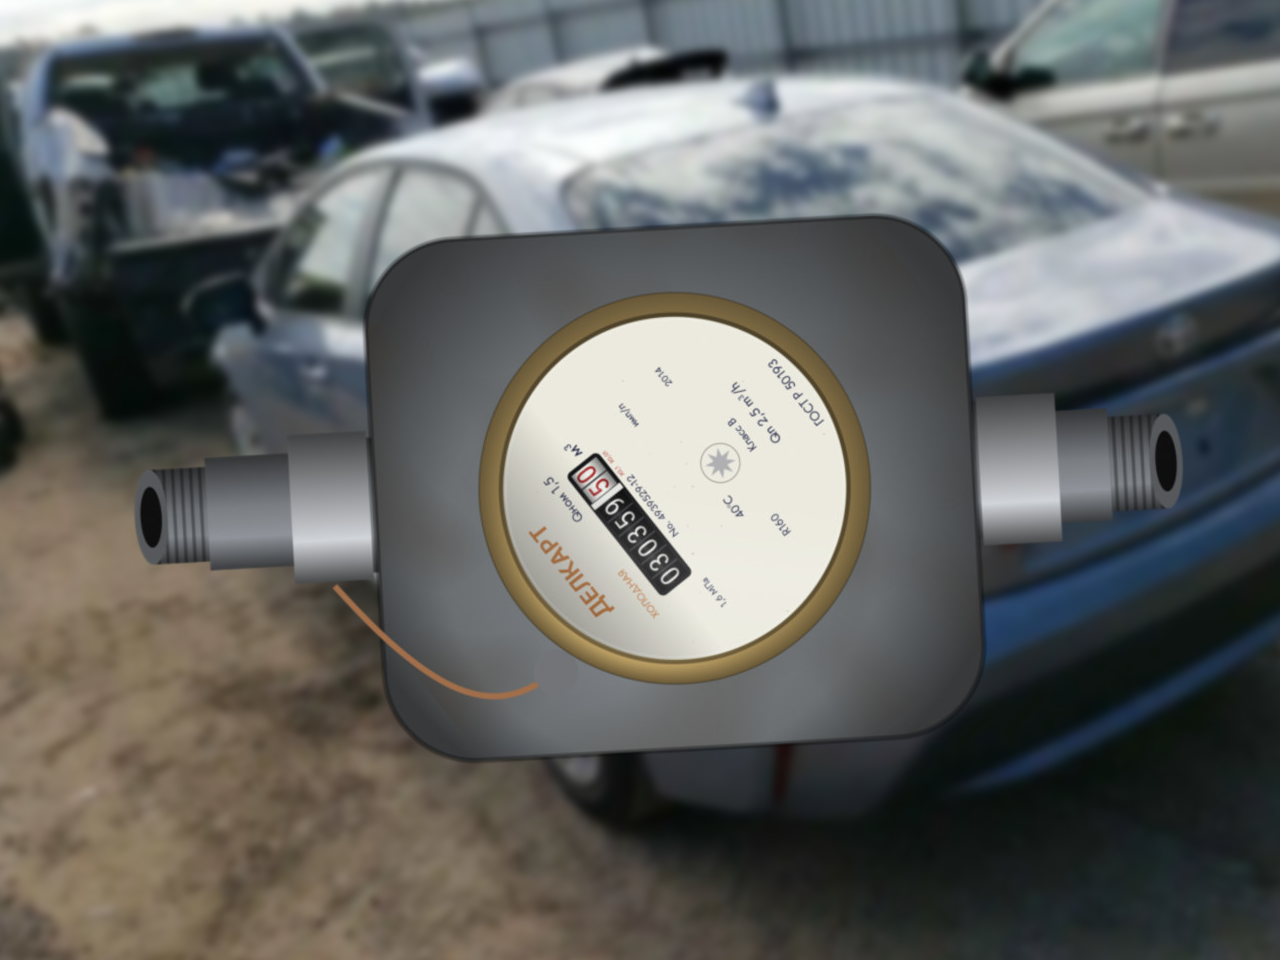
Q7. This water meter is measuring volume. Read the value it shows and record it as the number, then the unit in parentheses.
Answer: 30359.50 (m³)
